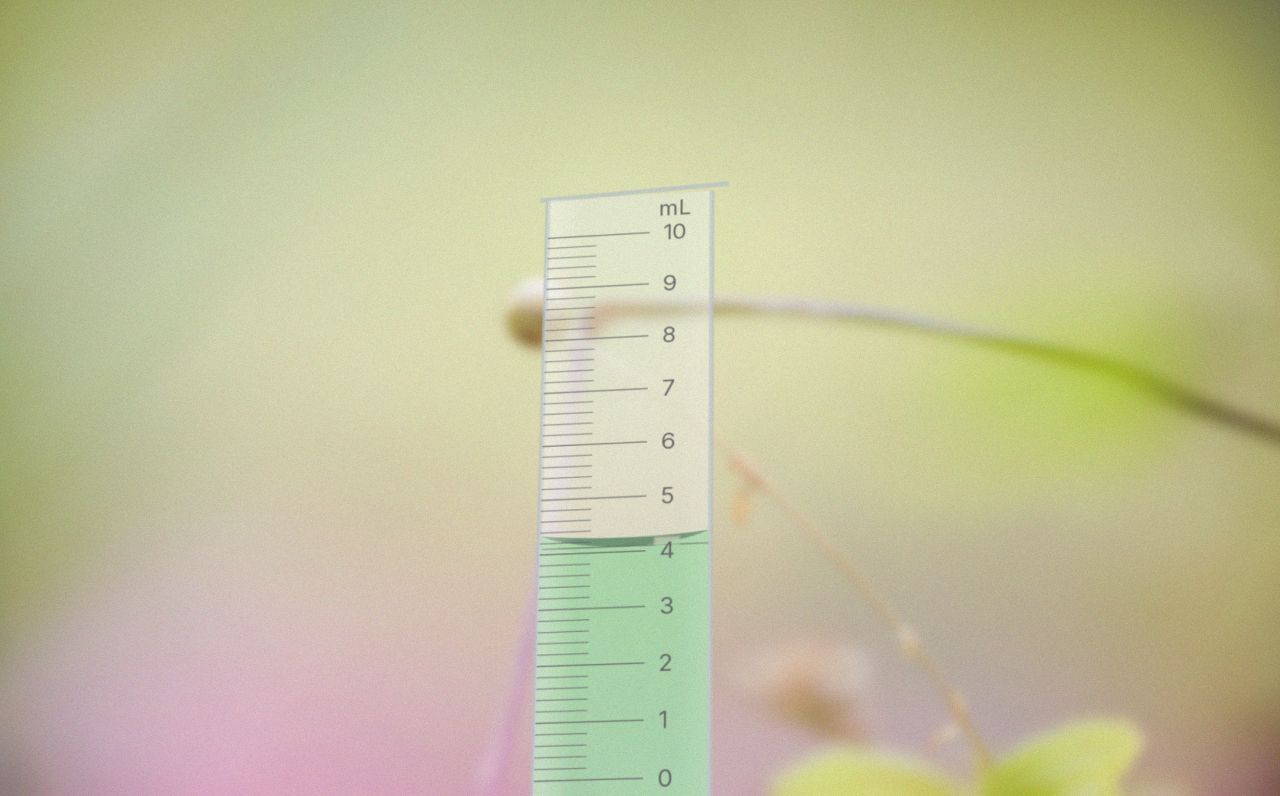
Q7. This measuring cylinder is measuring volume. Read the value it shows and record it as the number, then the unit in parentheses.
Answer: 4.1 (mL)
